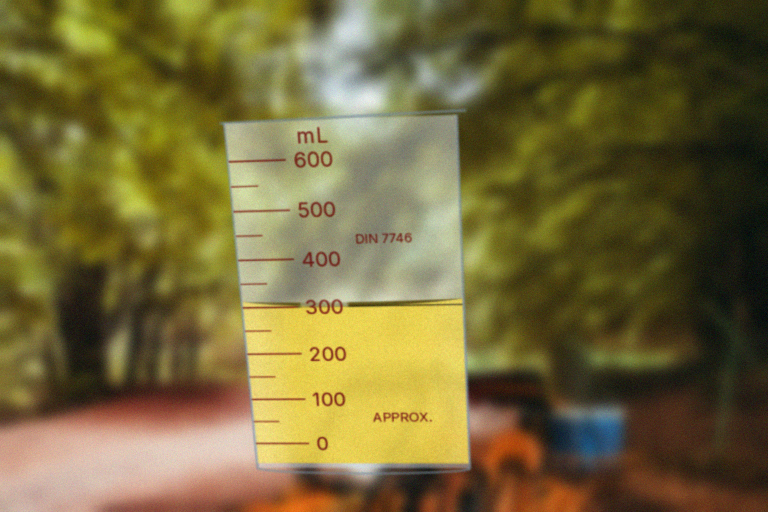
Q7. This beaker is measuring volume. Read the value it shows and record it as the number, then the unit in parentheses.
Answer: 300 (mL)
